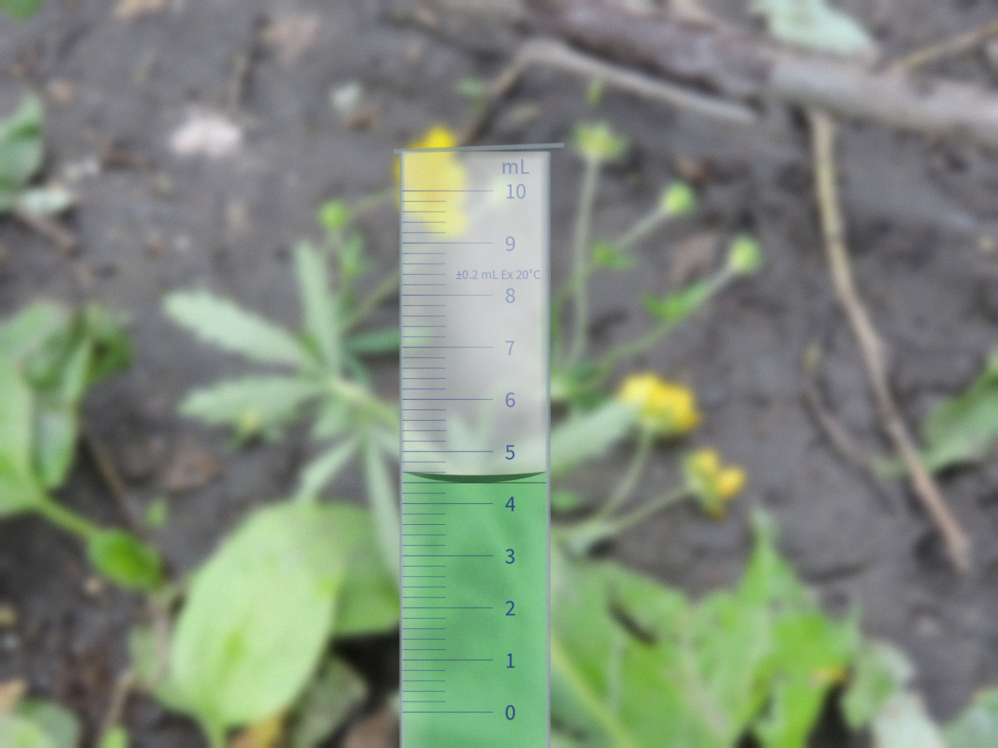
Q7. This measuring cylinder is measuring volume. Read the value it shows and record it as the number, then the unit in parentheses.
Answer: 4.4 (mL)
